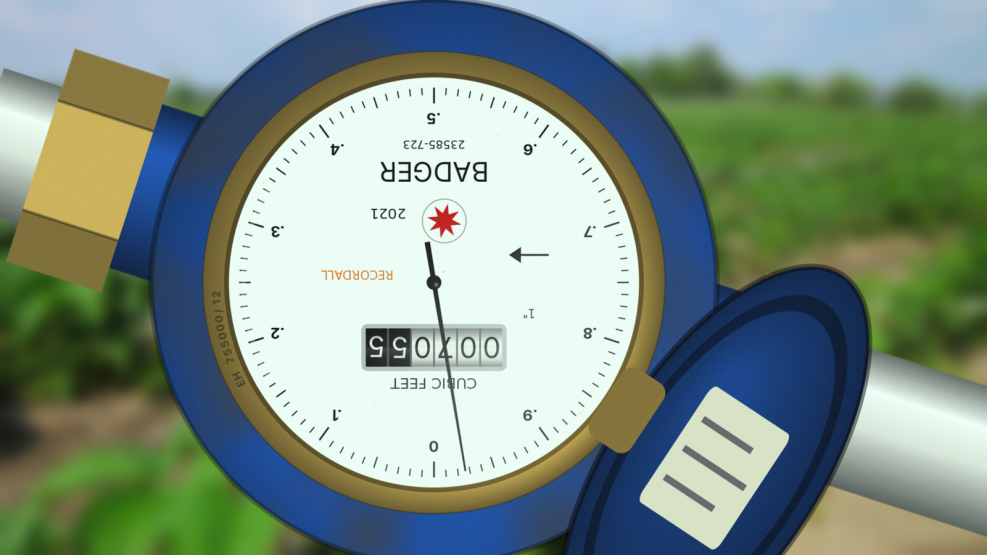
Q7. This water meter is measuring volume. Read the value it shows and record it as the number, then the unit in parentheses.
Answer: 7054.97 (ft³)
